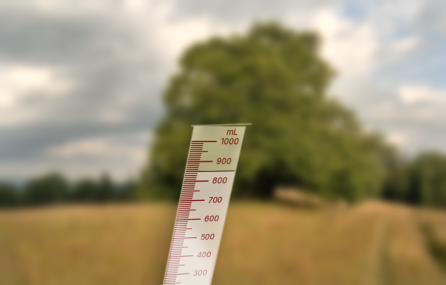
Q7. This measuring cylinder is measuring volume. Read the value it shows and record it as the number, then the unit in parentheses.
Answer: 850 (mL)
